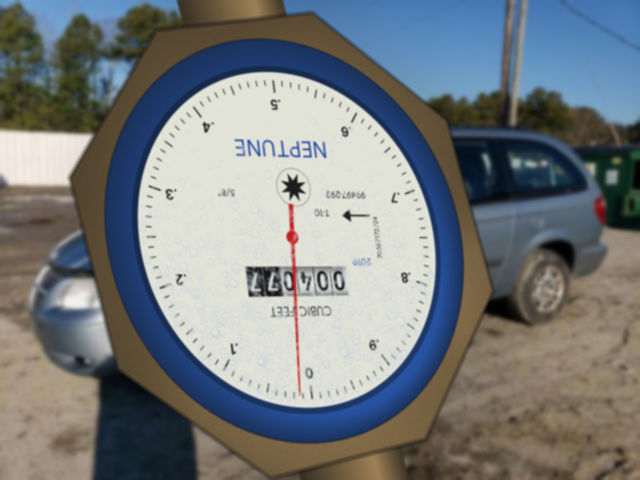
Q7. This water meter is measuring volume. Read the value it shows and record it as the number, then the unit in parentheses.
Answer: 4077.01 (ft³)
